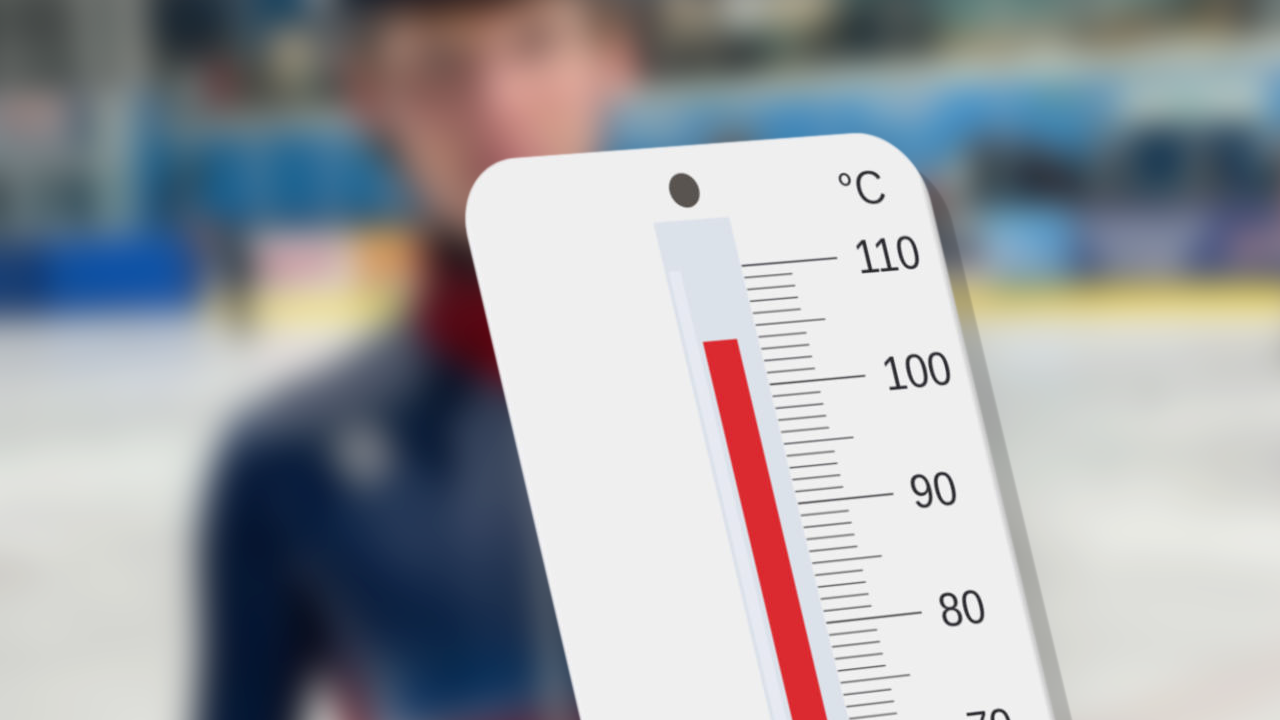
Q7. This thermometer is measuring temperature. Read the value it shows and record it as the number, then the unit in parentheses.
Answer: 104 (°C)
